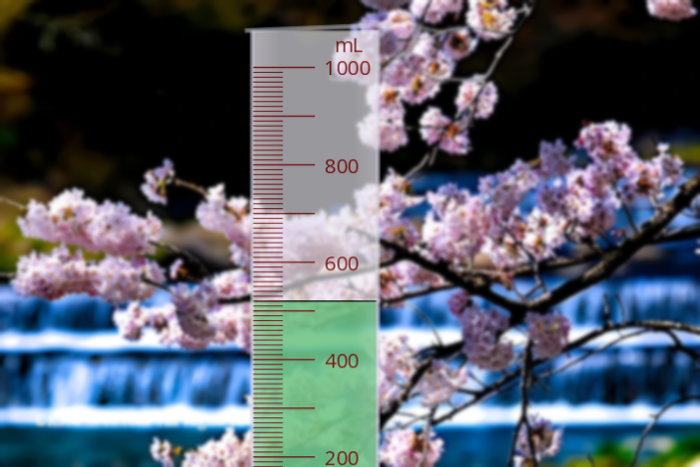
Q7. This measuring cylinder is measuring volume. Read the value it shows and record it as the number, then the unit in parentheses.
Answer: 520 (mL)
